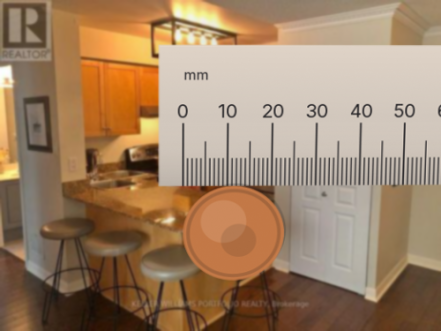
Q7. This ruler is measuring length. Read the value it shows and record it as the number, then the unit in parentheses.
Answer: 23 (mm)
